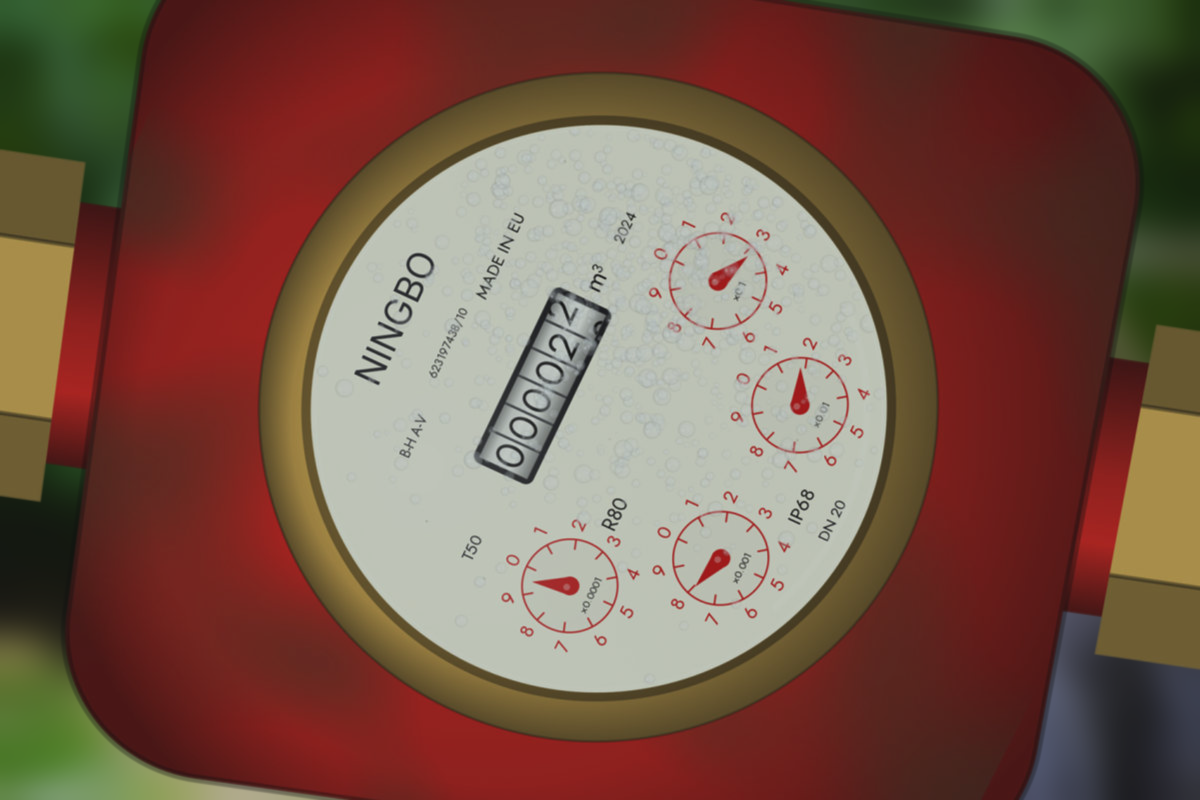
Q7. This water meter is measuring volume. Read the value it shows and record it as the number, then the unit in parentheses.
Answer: 22.3179 (m³)
